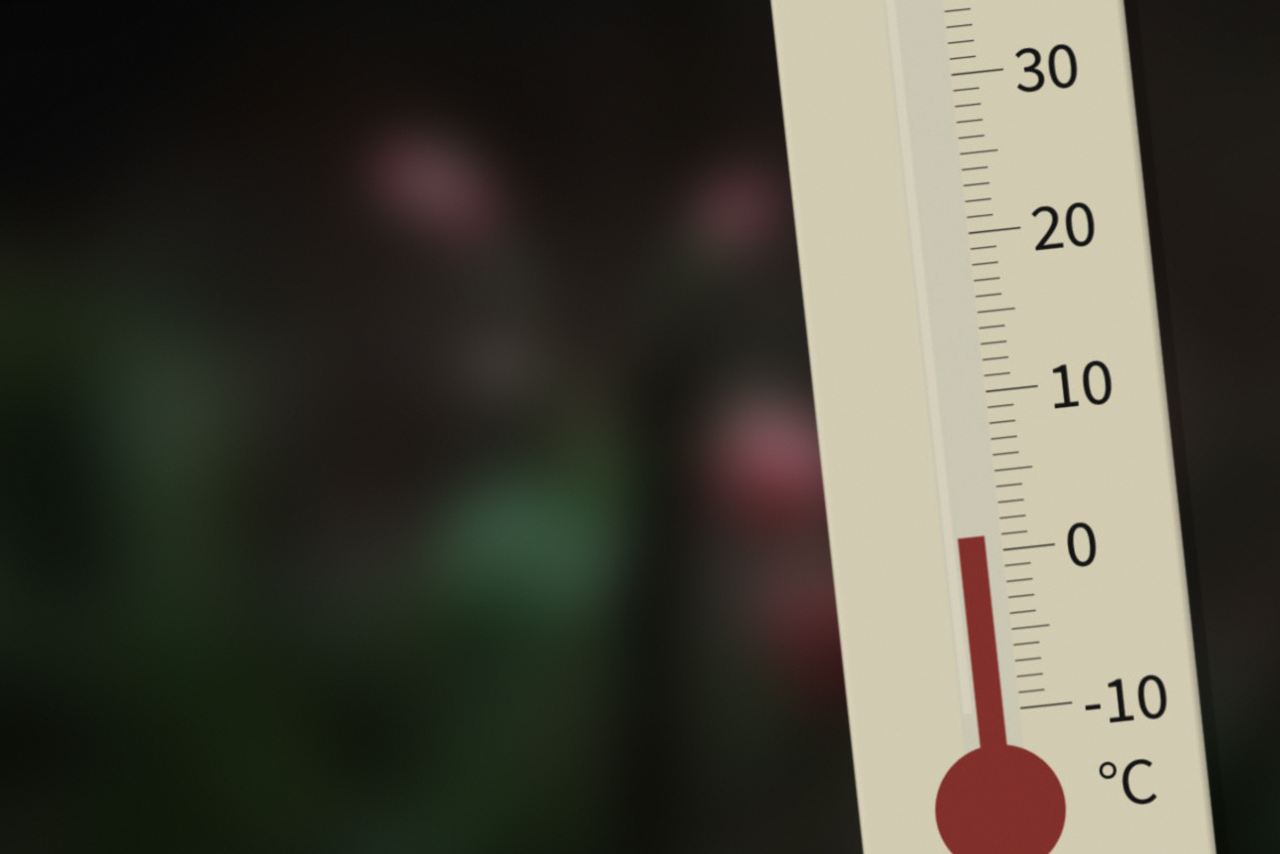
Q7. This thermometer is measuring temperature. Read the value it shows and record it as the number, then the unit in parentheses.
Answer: 1 (°C)
